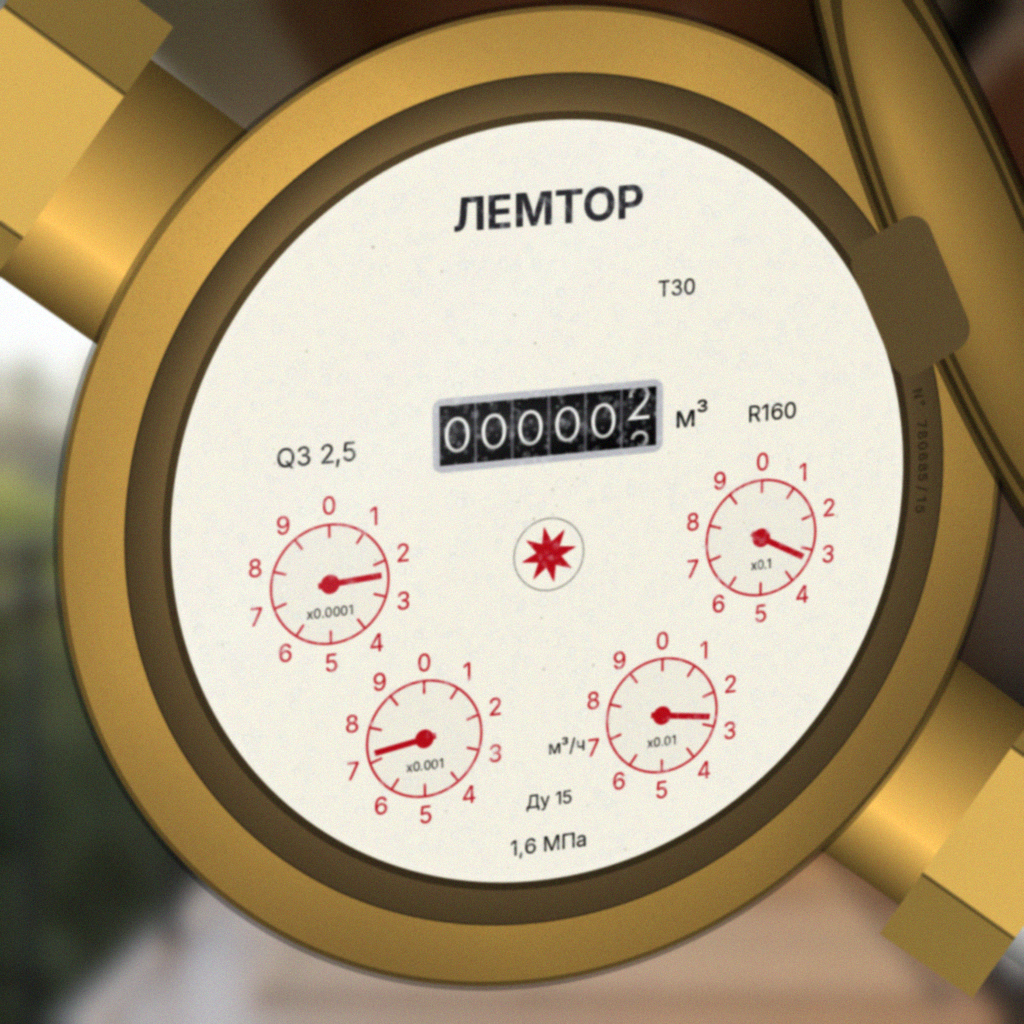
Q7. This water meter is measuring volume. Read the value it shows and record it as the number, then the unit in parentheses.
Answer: 2.3272 (m³)
